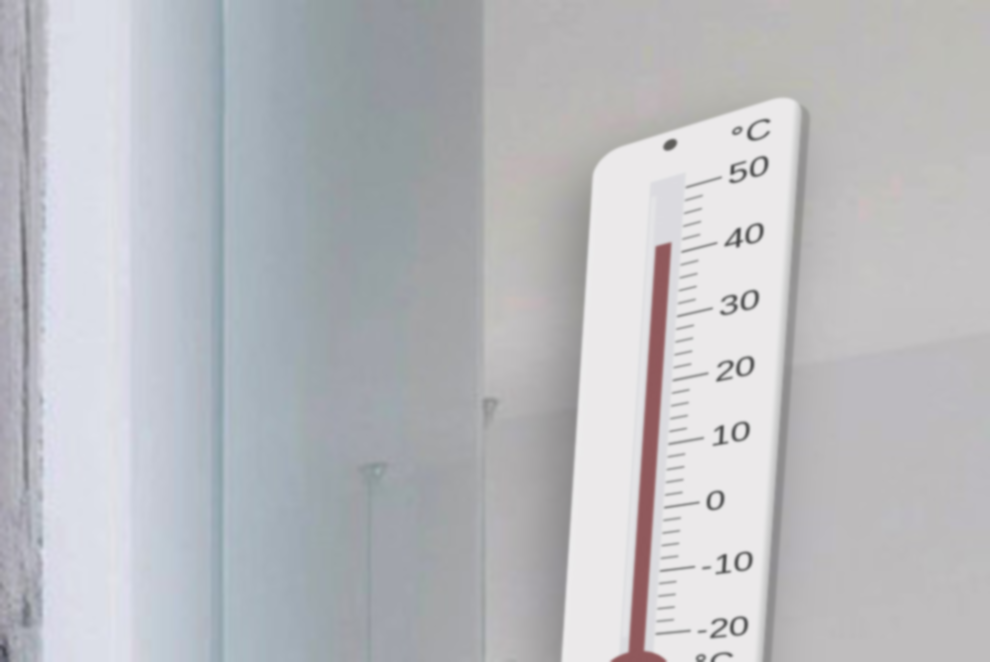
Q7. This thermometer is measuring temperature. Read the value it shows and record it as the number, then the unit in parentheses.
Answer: 42 (°C)
